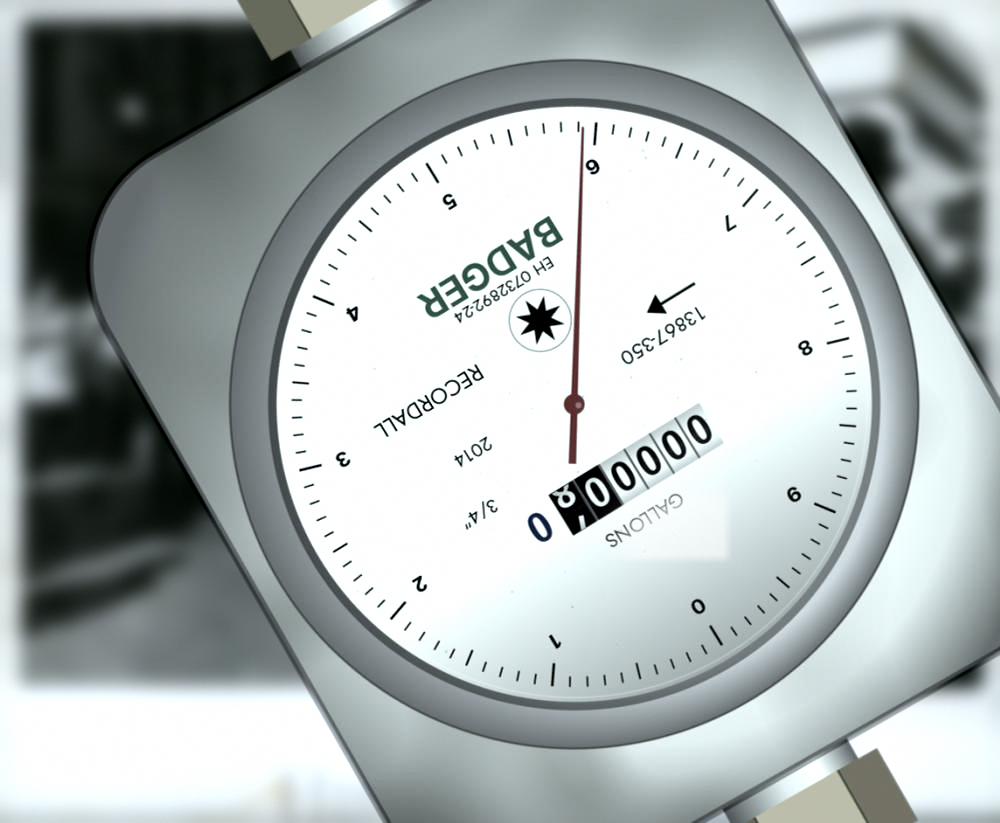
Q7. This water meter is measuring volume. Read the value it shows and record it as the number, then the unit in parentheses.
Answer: 75.9 (gal)
